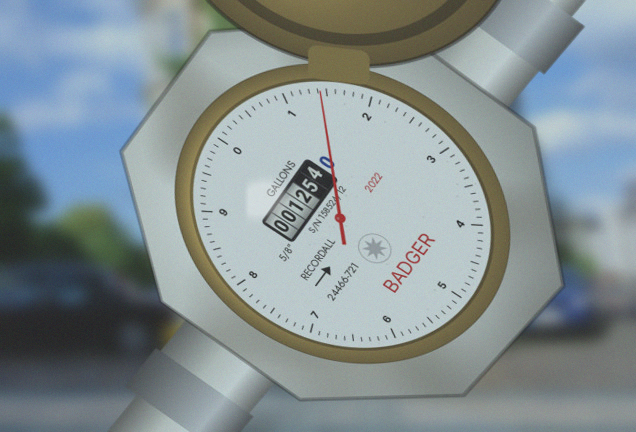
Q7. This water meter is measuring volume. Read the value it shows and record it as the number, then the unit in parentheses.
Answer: 12541.4 (gal)
